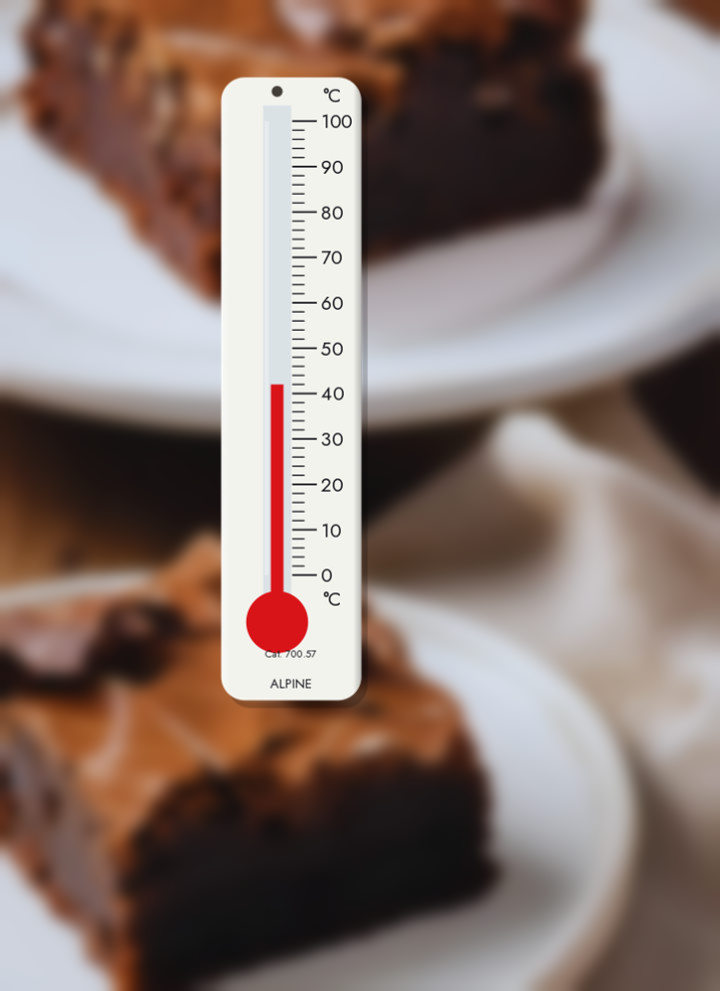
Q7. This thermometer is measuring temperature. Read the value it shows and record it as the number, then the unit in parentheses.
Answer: 42 (°C)
